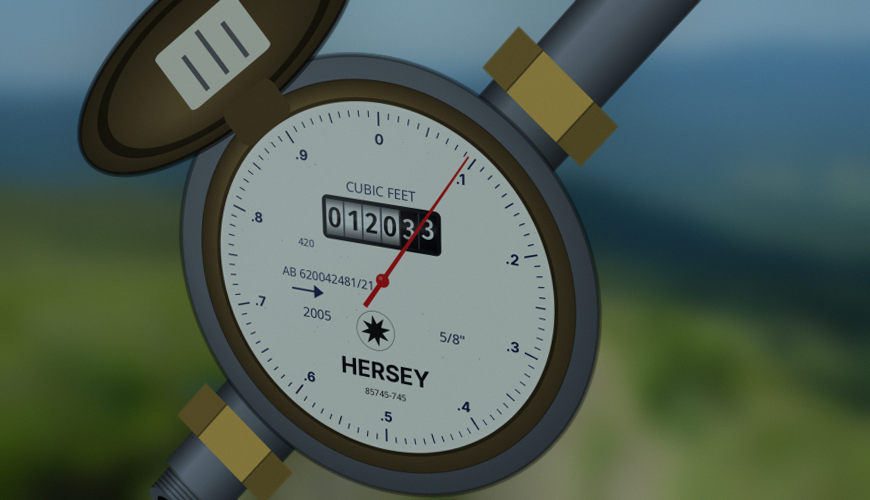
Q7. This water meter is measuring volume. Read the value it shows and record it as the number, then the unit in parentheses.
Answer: 12033.09 (ft³)
